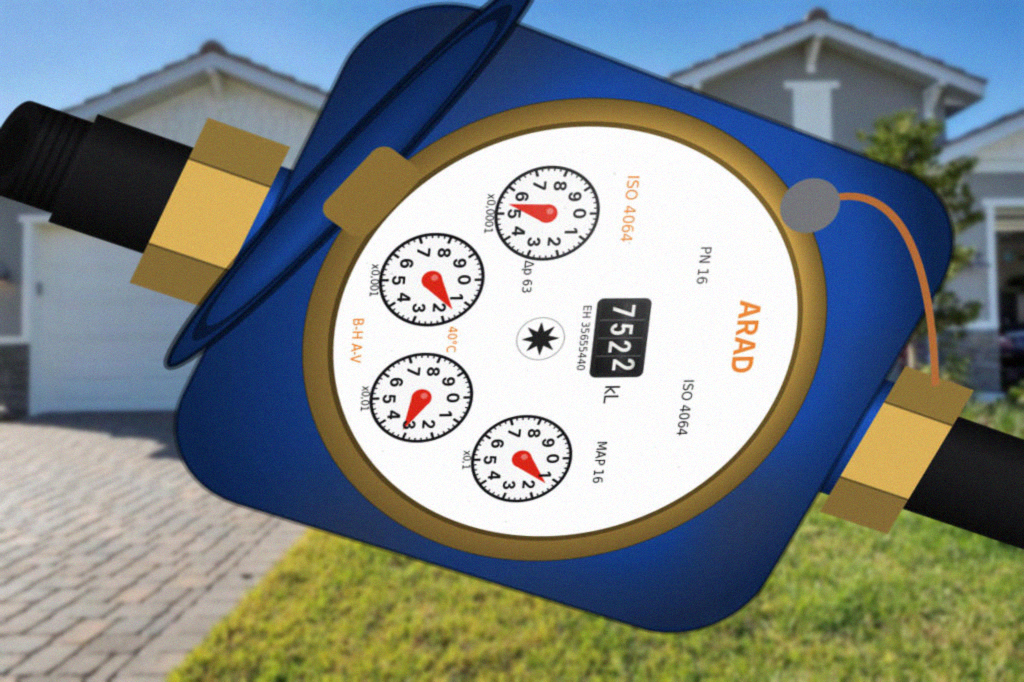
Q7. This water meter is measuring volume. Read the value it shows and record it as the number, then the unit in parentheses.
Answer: 7522.1315 (kL)
